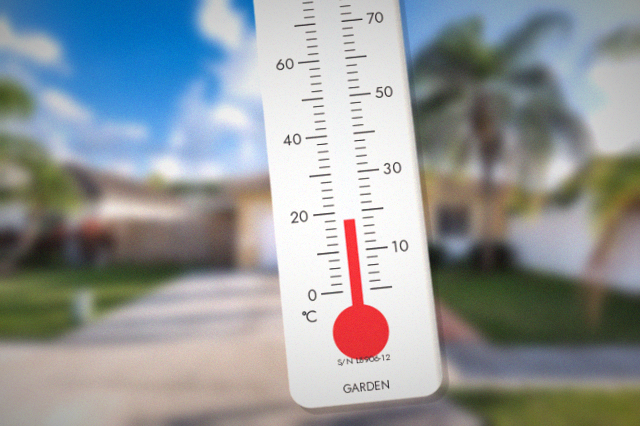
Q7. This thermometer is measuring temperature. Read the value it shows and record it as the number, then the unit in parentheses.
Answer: 18 (°C)
